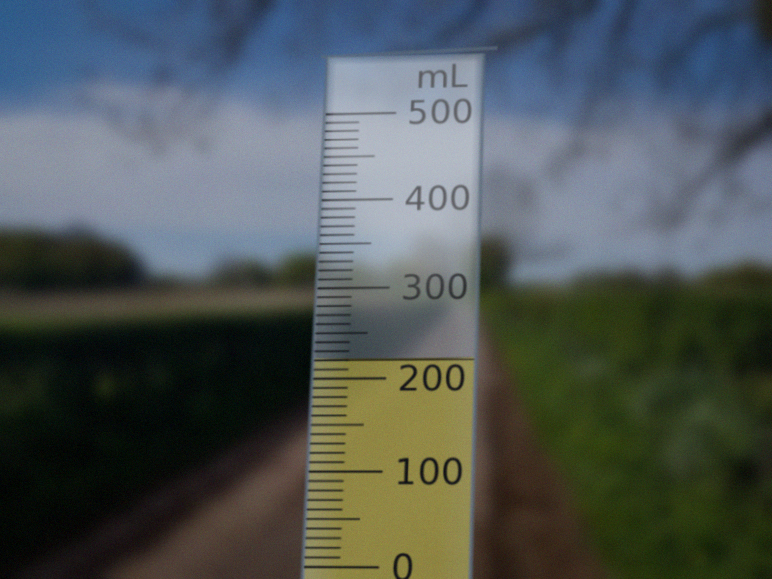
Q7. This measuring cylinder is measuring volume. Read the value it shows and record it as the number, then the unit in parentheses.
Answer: 220 (mL)
